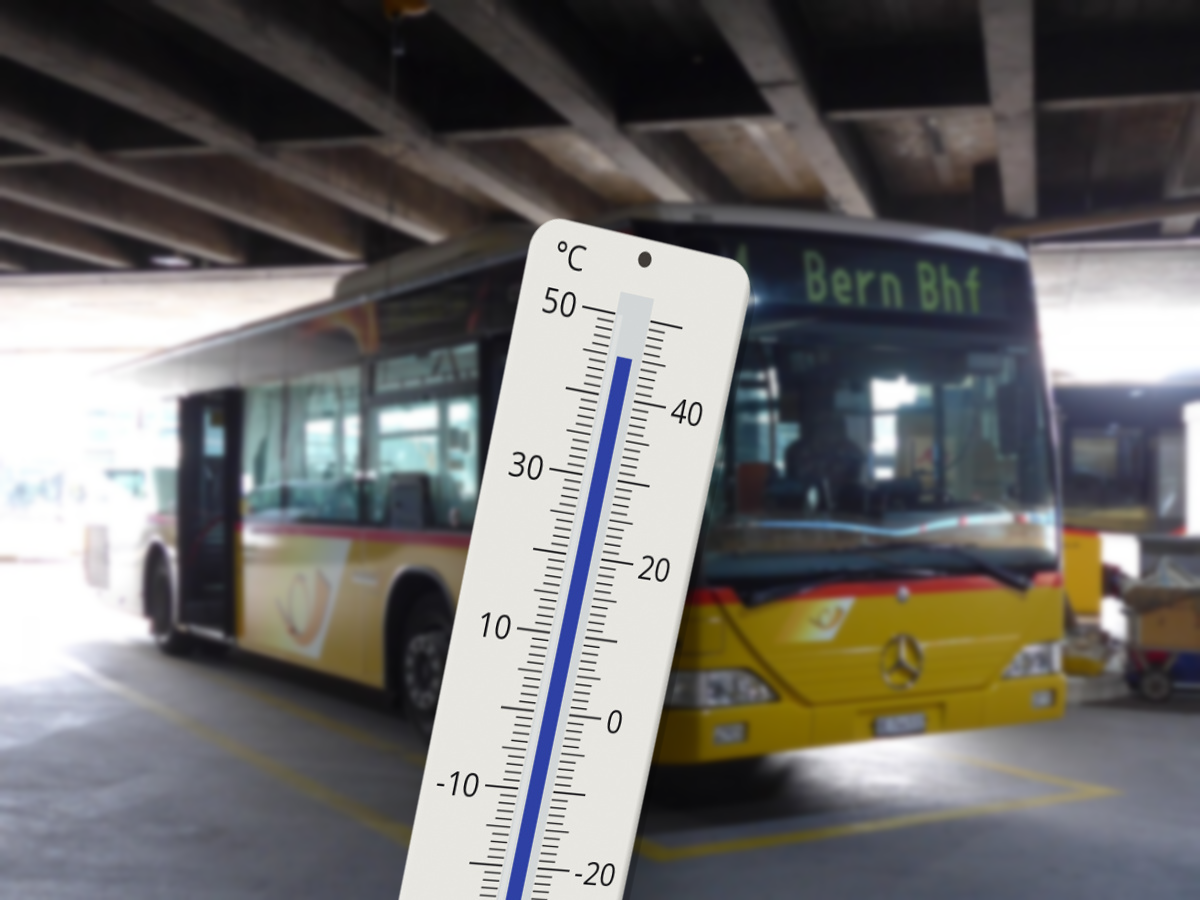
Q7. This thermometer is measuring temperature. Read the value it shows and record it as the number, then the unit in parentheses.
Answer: 45 (°C)
